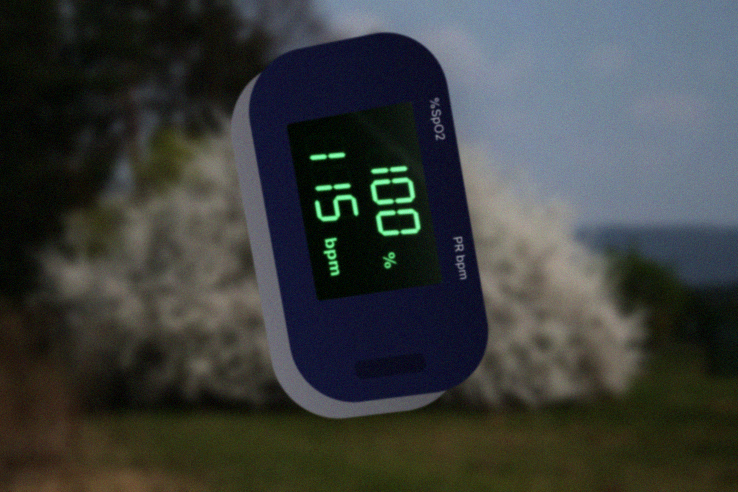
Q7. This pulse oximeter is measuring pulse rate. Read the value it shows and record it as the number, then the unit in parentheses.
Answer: 115 (bpm)
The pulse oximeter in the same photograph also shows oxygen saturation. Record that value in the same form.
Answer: 100 (%)
